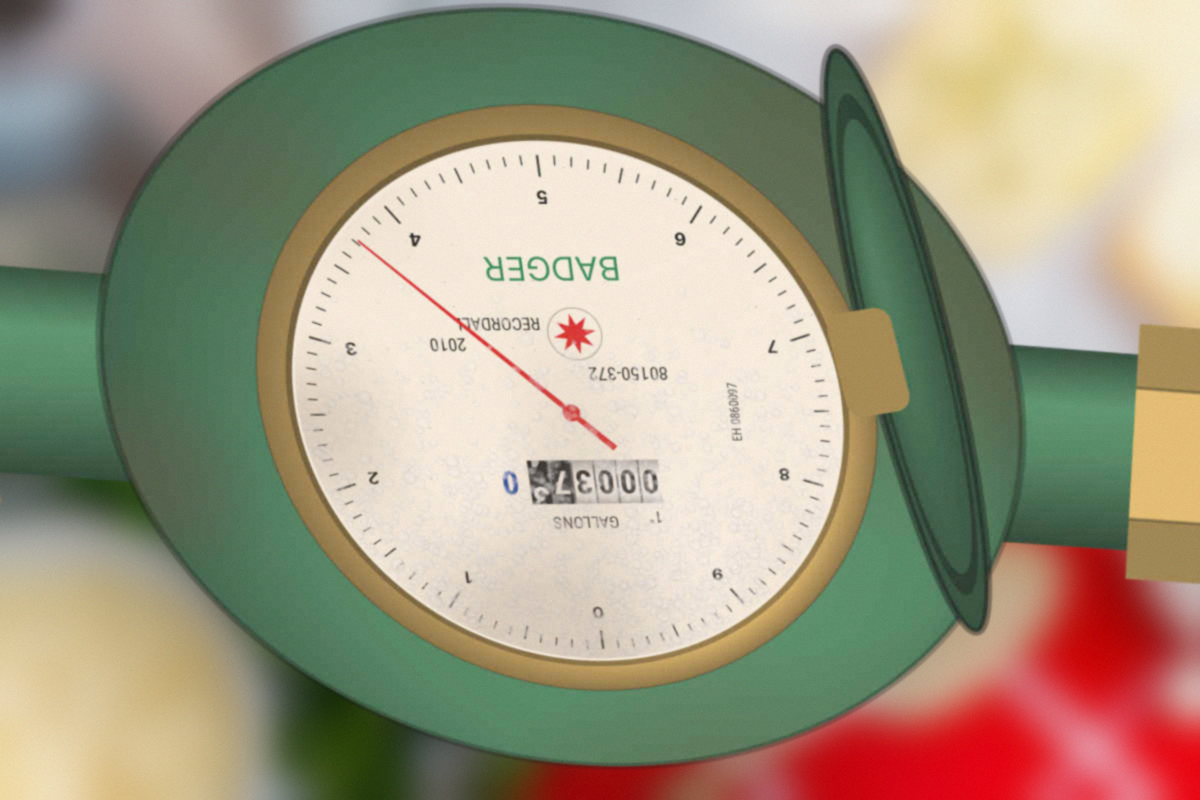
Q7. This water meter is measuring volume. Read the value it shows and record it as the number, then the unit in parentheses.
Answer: 3733.7 (gal)
